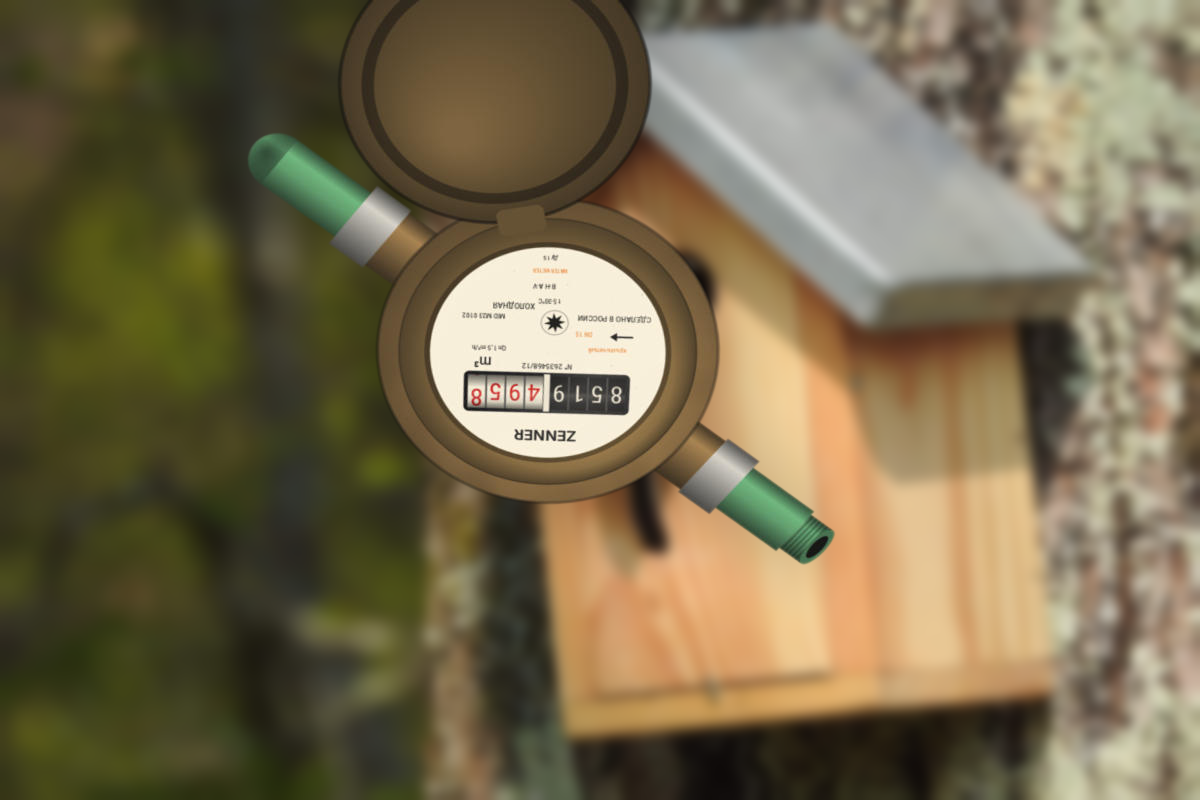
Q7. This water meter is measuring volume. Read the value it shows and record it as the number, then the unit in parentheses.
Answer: 8519.4958 (m³)
